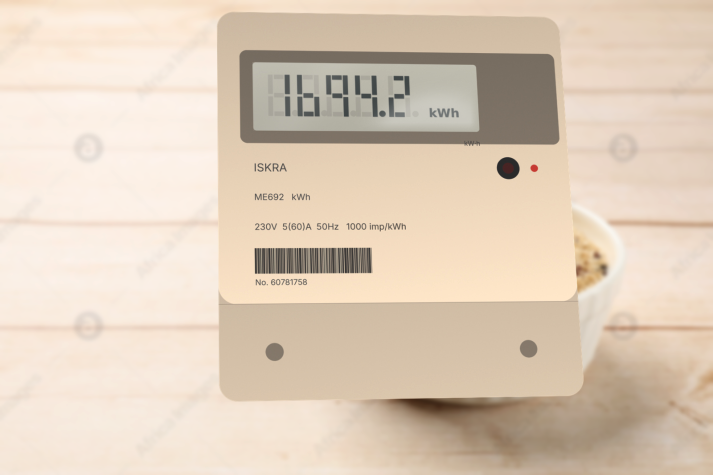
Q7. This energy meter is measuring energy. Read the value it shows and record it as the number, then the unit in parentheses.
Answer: 1694.2 (kWh)
